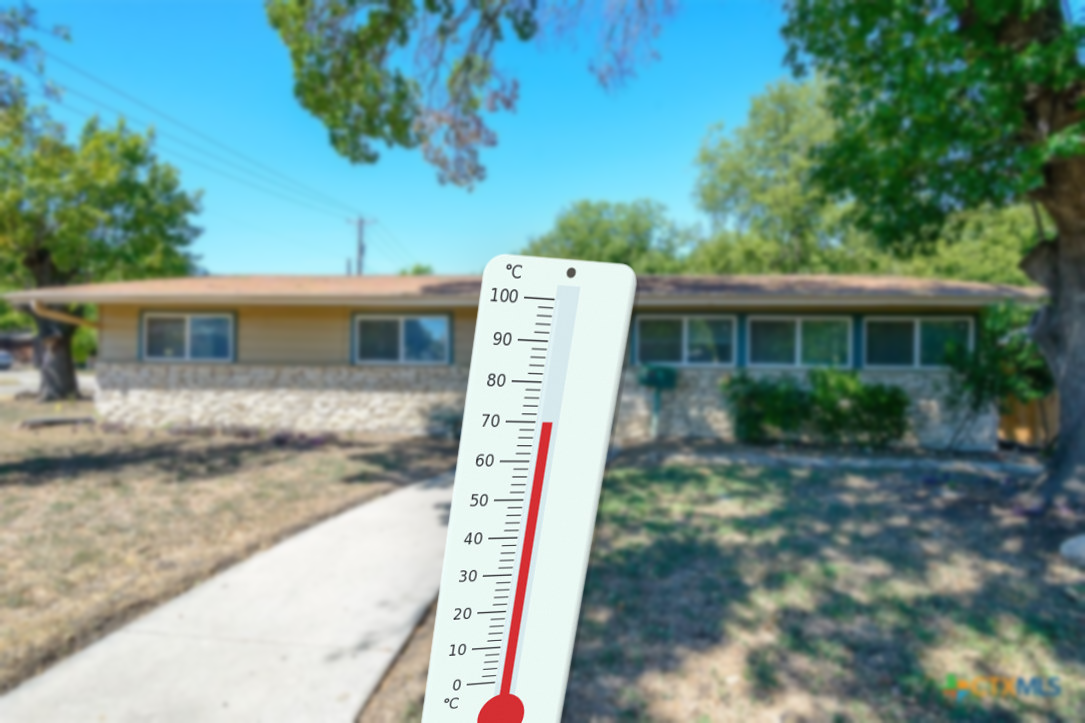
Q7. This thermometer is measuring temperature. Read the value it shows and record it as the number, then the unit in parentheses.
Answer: 70 (°C)
